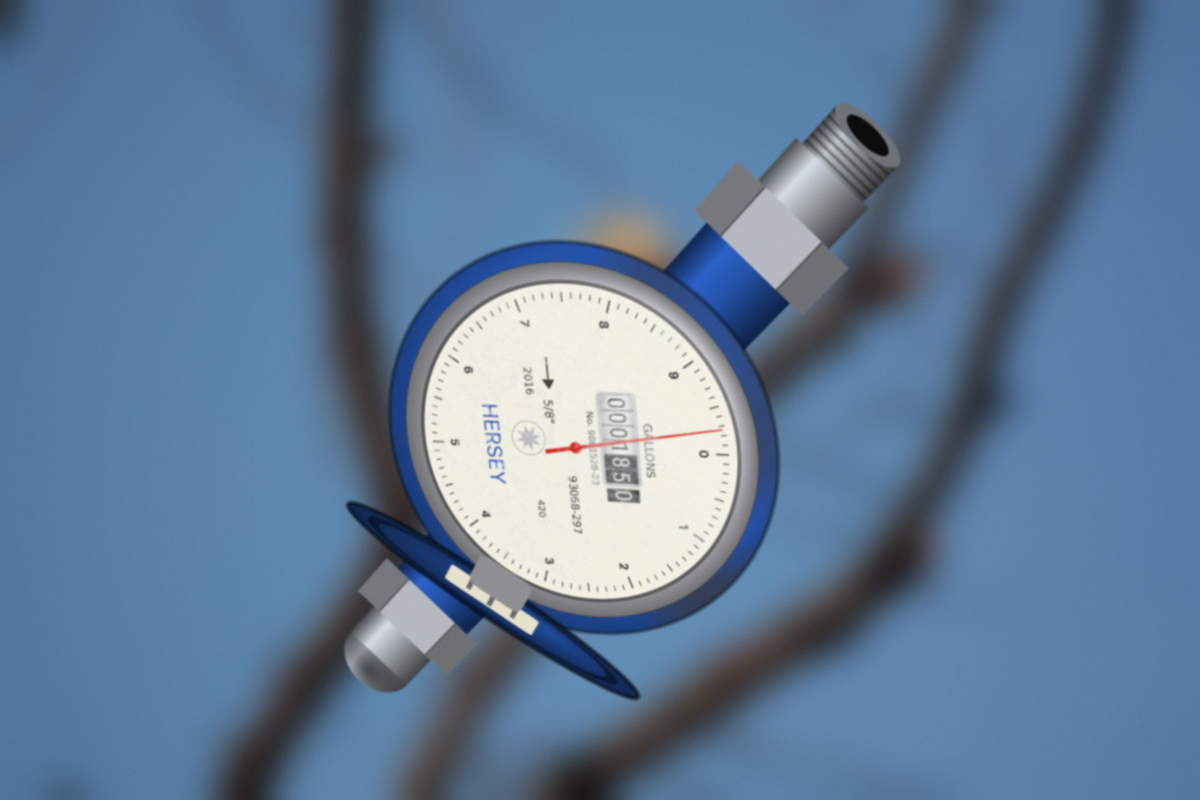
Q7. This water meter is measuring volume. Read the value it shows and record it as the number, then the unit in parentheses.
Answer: 1849.7 (gal)
